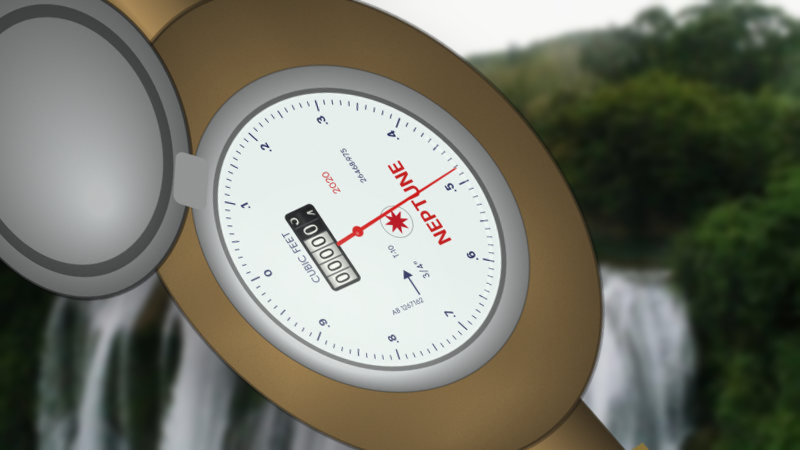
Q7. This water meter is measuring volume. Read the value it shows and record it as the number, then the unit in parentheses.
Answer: 3.48 (ft³)
